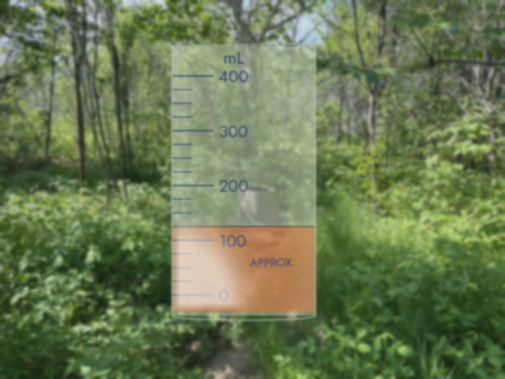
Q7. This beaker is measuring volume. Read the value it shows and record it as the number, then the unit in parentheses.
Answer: 125 (mL)
